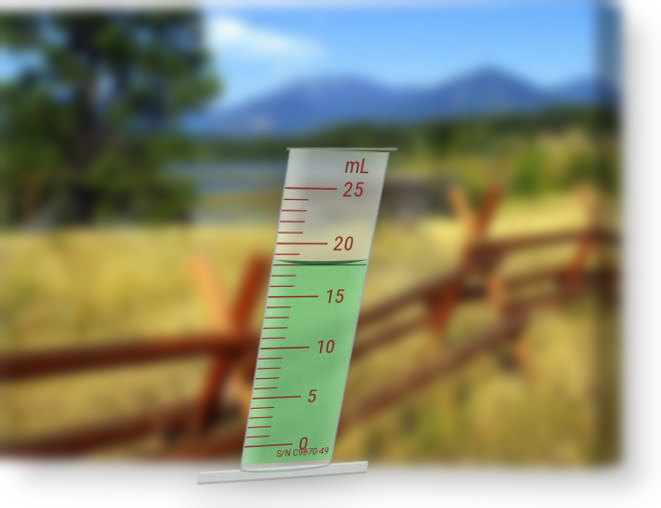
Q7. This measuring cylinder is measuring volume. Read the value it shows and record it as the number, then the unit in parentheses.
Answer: 18 (mL)
